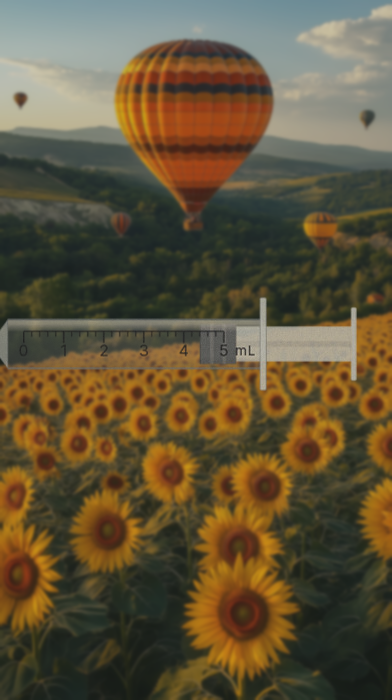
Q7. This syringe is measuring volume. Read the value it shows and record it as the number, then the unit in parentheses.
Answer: 4.4 (mL)
